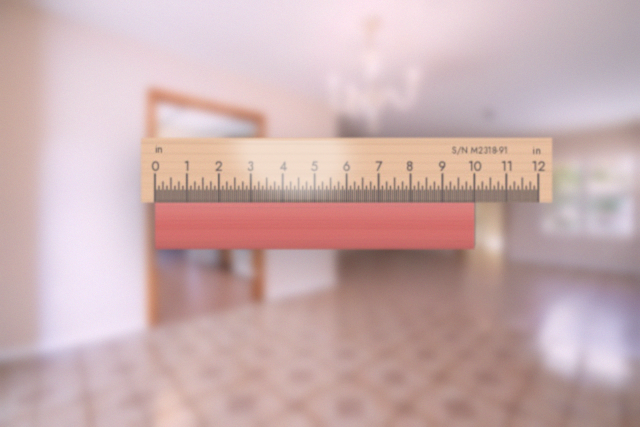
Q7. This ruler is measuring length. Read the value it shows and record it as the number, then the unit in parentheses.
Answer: 10 (in)
